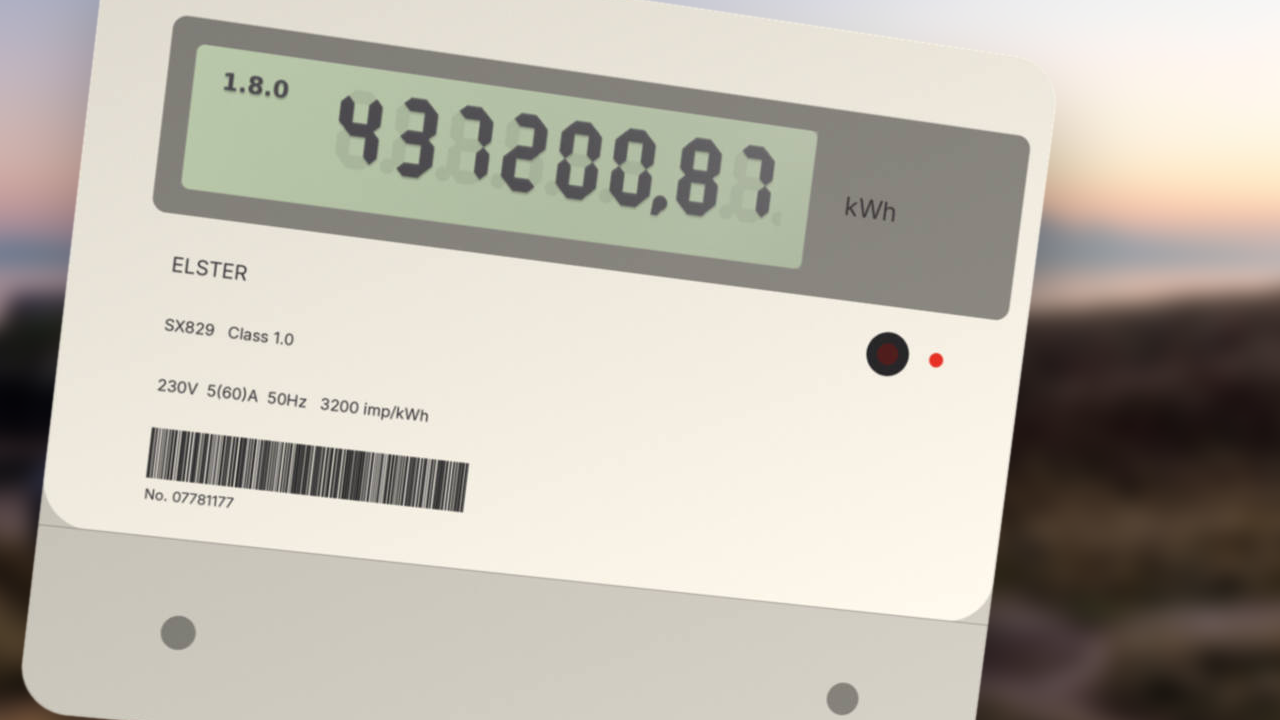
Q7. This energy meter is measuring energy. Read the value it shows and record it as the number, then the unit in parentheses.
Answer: 437200.87 (kWh)
